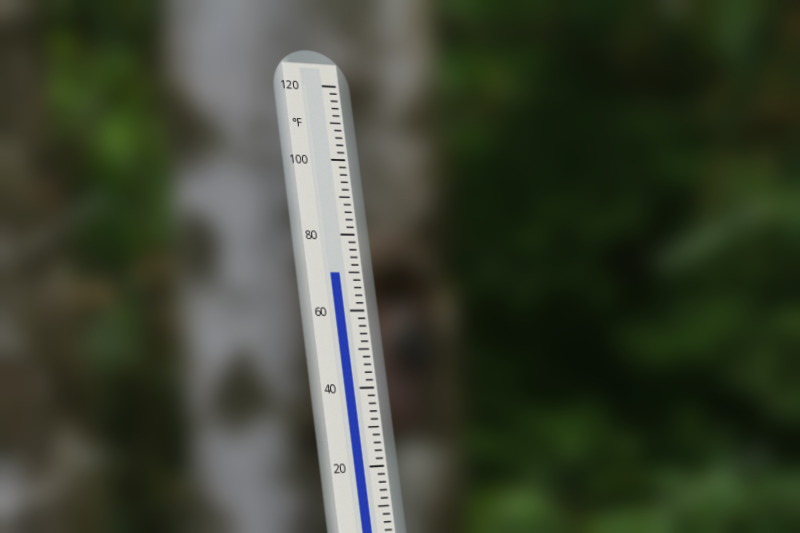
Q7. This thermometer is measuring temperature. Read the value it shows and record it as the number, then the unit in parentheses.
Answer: 70 (°F)
